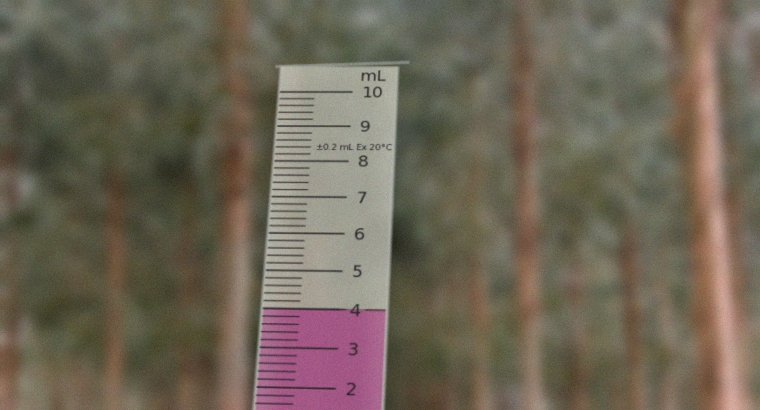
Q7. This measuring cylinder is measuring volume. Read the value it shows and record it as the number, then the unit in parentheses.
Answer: 4 (mL)
